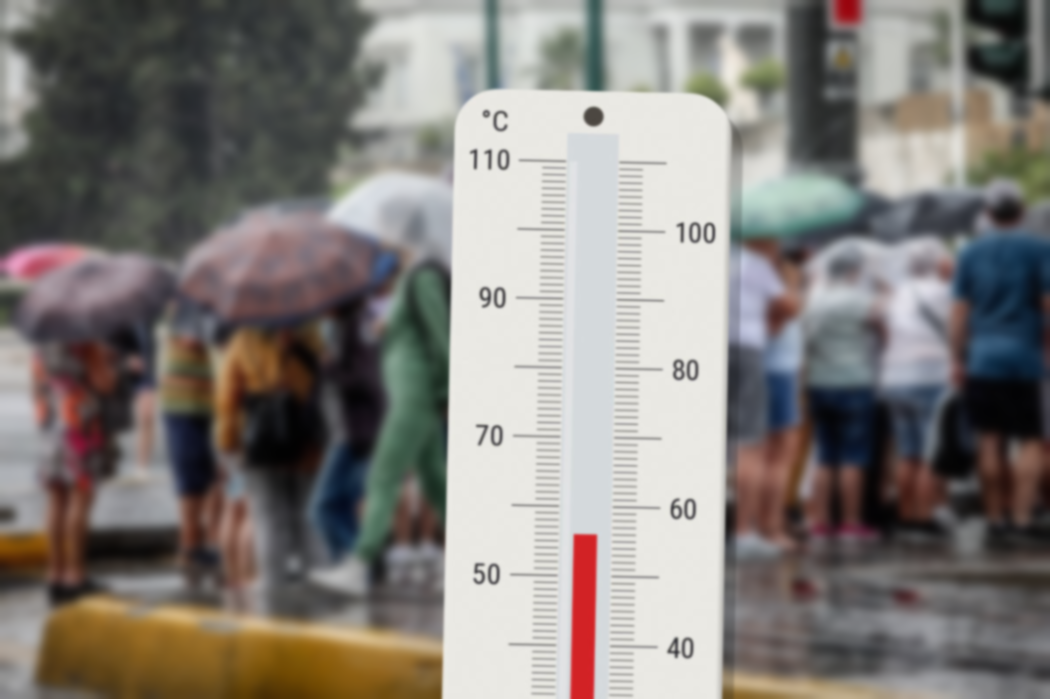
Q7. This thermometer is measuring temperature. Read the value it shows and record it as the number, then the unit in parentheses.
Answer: 56 (°C)
